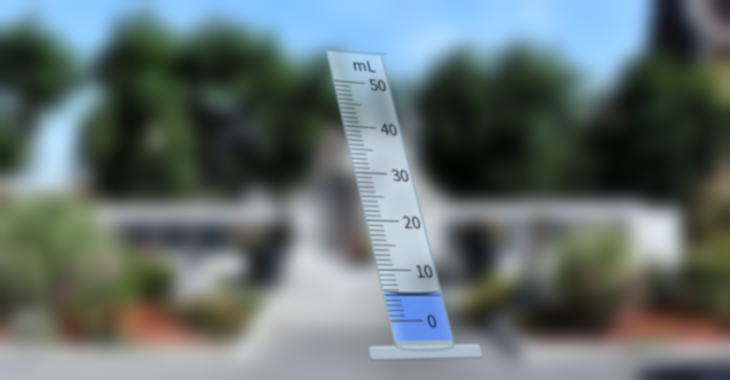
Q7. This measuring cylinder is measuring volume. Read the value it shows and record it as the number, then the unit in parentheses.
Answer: 5 (mL)
